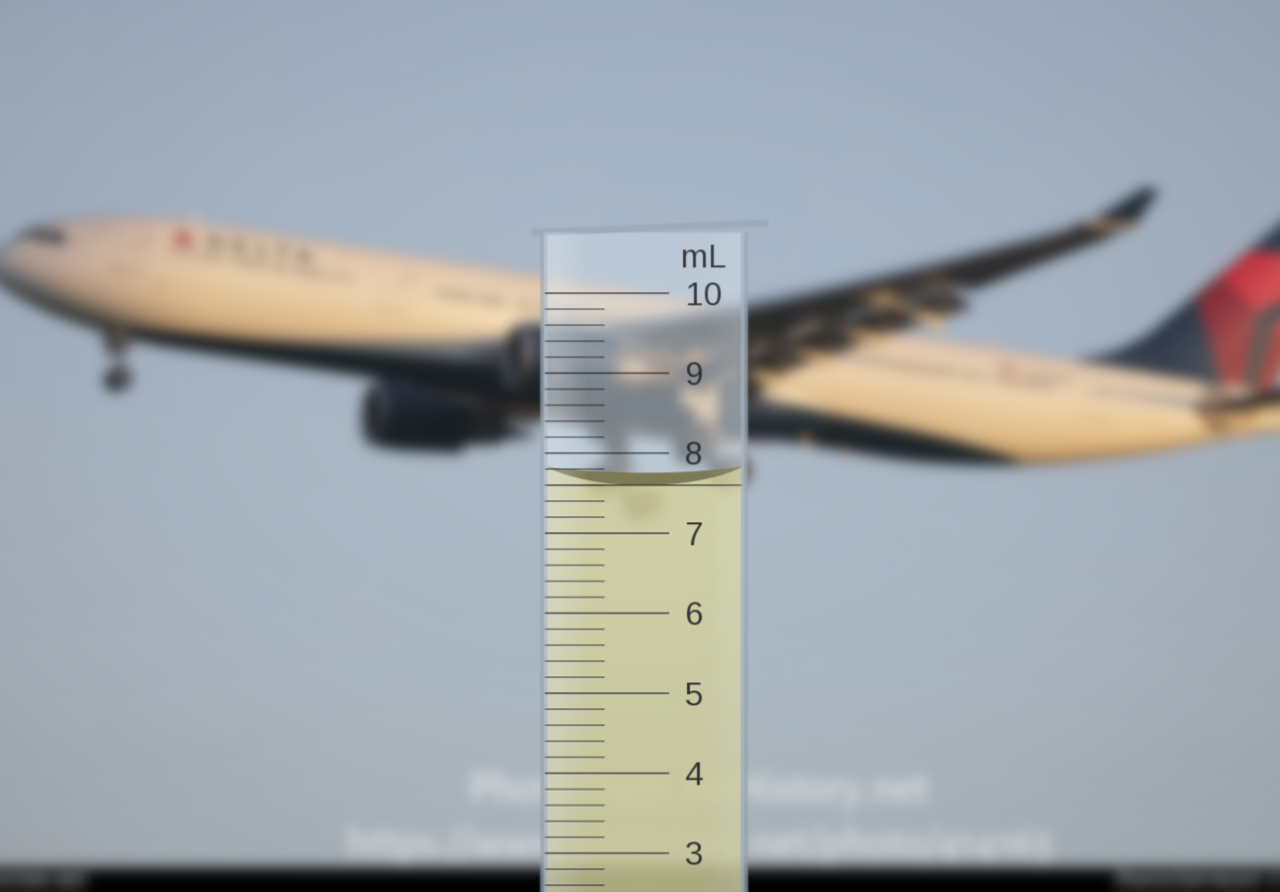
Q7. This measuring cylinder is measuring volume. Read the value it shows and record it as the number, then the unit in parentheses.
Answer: 7.6 (mL)
